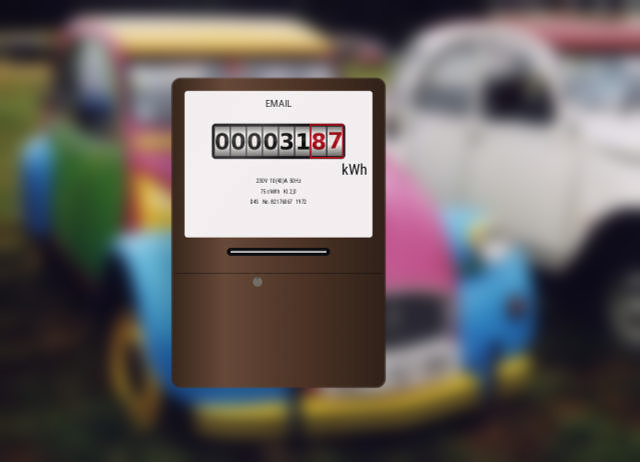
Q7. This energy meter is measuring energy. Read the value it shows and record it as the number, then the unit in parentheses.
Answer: 31.87 (kWh)
